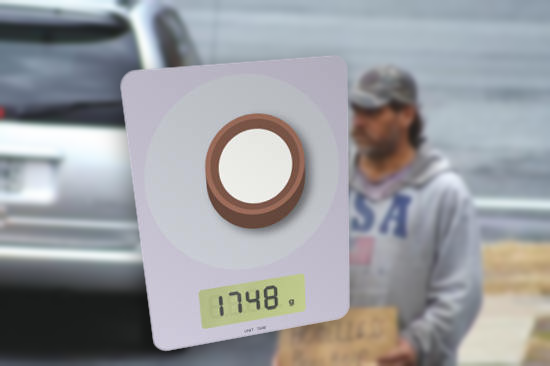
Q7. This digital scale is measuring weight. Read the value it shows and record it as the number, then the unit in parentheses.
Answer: 1748 (g)
